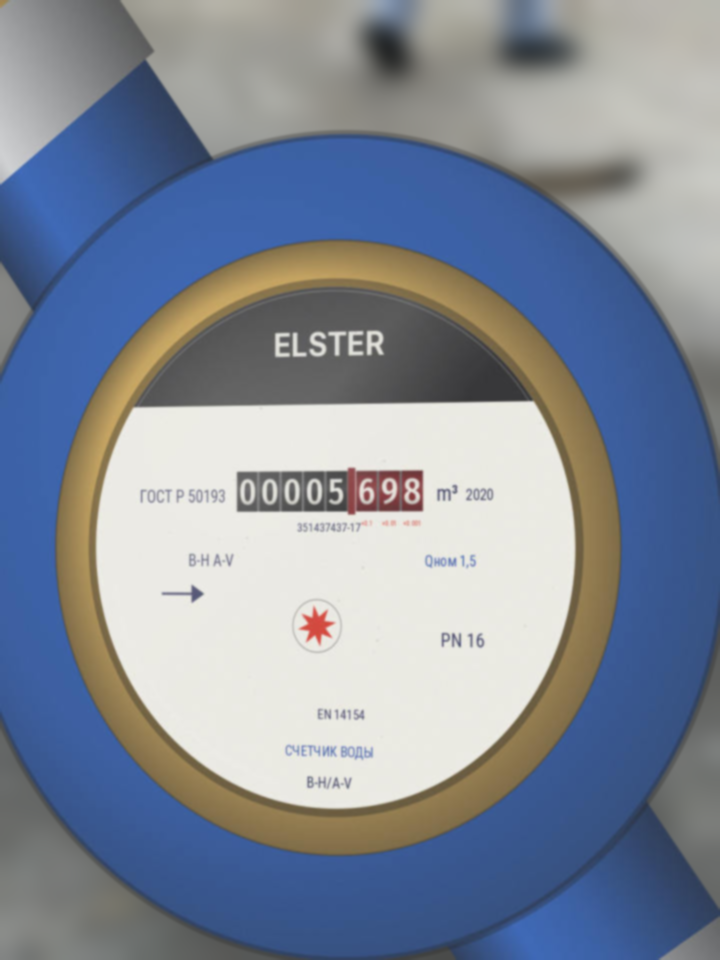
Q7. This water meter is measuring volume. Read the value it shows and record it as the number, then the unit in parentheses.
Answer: 5.698 (m³)
